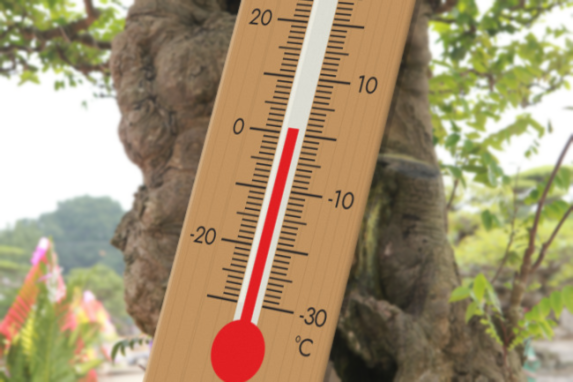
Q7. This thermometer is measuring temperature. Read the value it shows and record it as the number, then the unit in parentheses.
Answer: 1 (°C)
